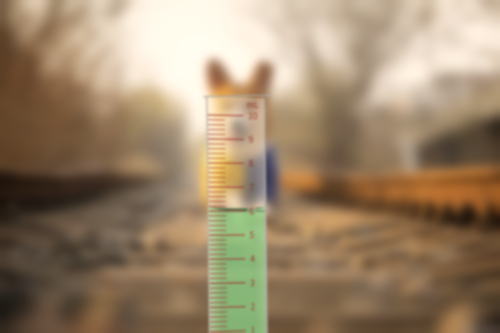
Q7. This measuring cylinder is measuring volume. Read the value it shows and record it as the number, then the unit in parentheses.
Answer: 6 (mL)
